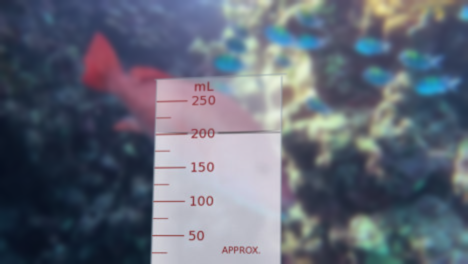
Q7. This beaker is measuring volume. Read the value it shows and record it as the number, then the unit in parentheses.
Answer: 200 (mL)
